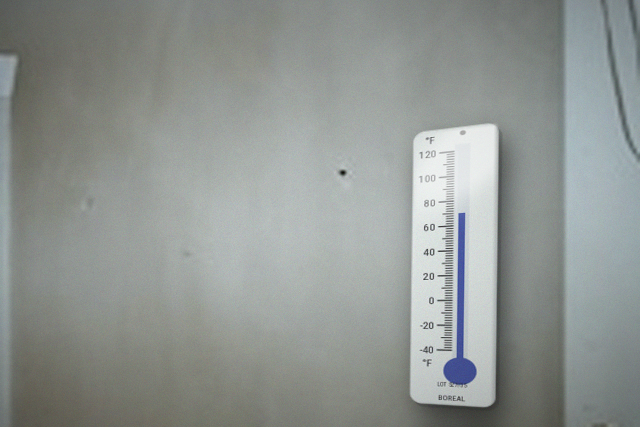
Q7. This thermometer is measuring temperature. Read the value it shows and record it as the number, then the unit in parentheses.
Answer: 70 (°F)
